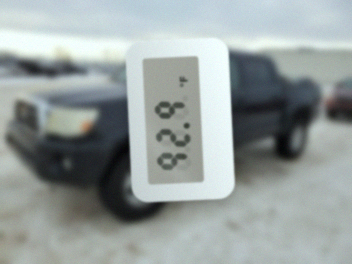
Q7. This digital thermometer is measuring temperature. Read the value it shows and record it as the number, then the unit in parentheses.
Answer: 92.9 (°F)
